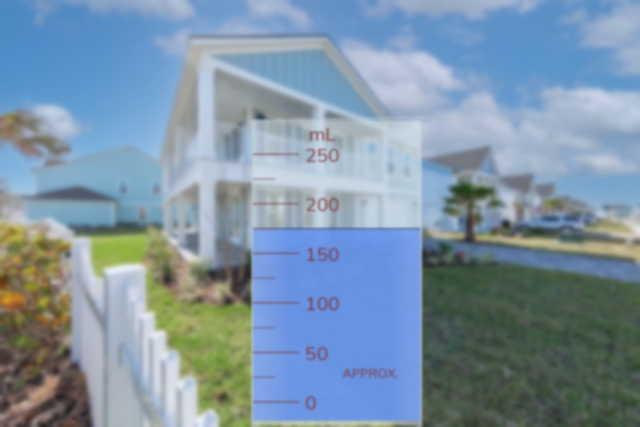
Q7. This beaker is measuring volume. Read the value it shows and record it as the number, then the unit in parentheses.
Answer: 175 (mL)
